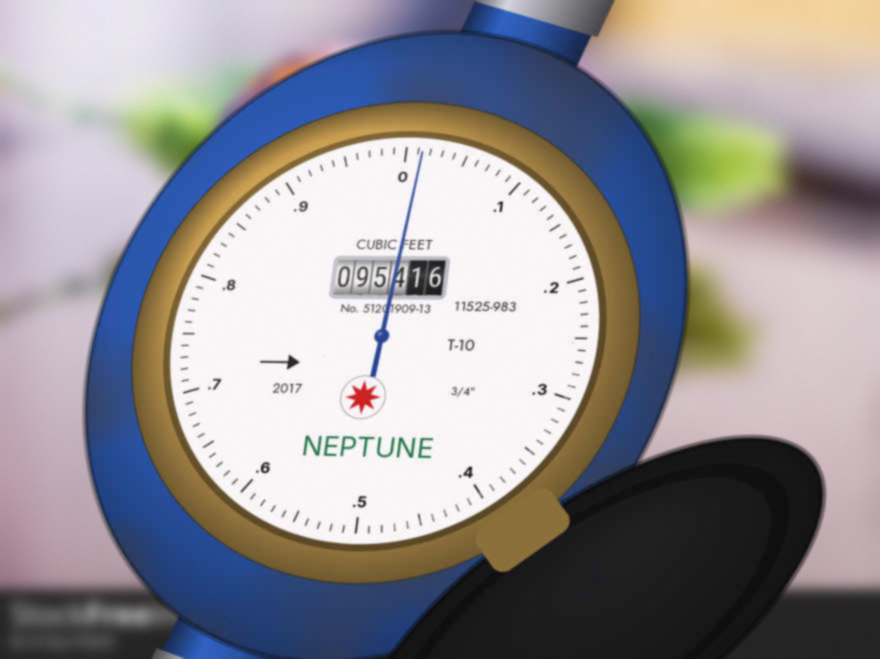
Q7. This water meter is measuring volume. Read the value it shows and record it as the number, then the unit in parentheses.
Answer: 95416.01 (ft³)
